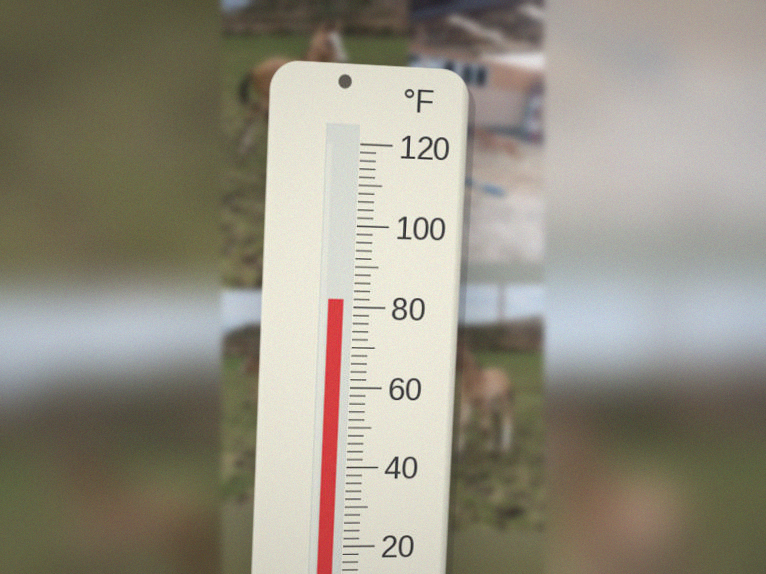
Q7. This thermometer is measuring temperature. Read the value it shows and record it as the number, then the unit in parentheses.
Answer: 82 (°F)
